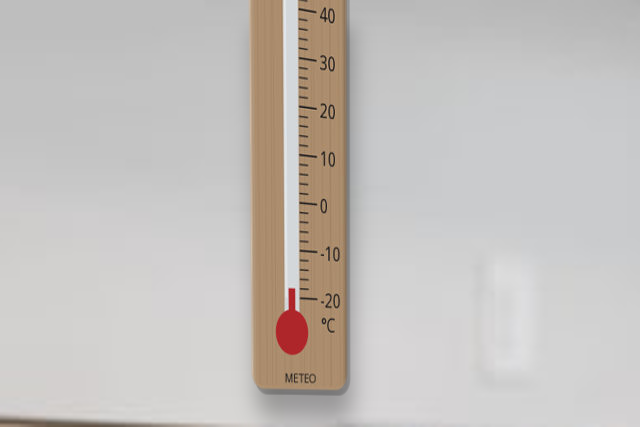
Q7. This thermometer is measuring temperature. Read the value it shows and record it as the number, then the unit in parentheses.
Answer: -18 (°C)
